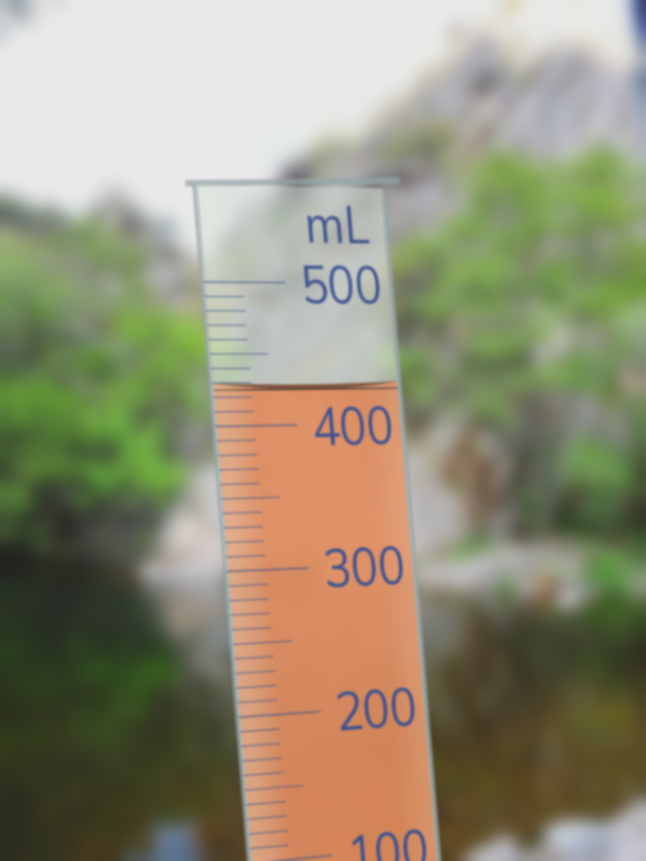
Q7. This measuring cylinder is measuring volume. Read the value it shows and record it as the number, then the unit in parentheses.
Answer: 425 (mL)
